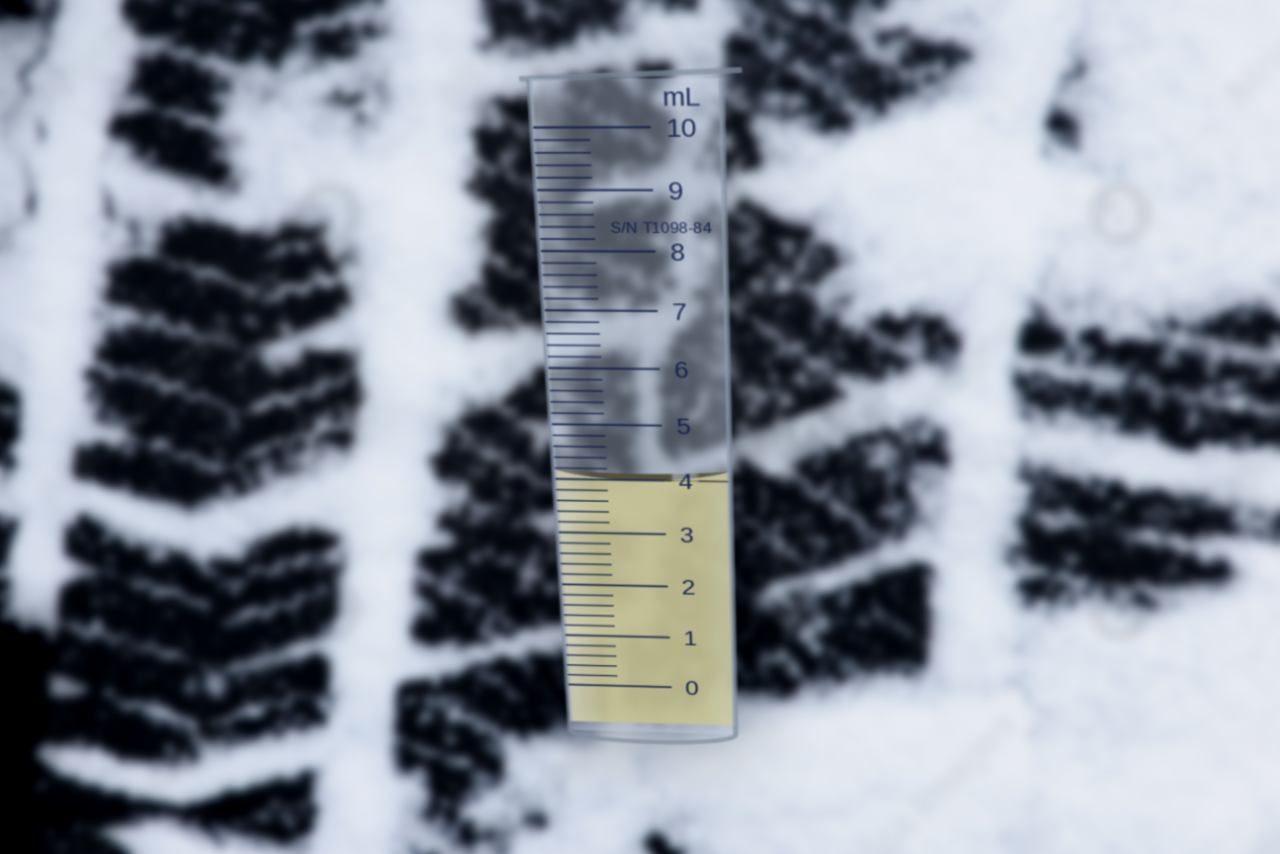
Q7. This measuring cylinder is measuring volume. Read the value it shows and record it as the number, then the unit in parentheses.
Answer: 4 (mL)
